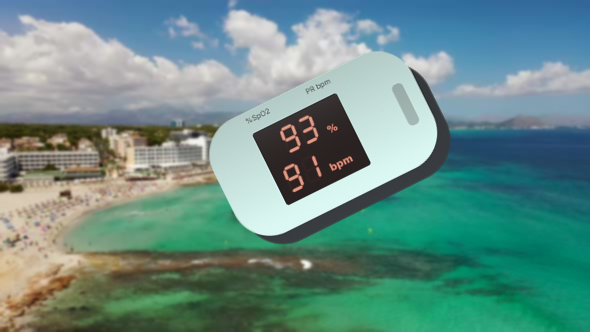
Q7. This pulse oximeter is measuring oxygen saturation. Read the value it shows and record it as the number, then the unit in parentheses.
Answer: 93 (%)
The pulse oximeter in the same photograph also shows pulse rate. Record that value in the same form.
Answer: 91 (bpm)
